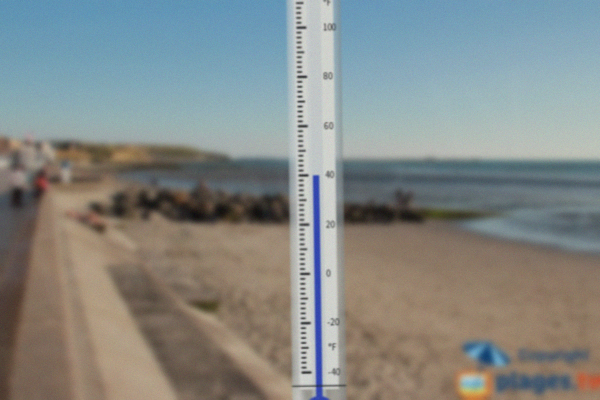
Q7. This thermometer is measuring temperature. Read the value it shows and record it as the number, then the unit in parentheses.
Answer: 40 (°F)
